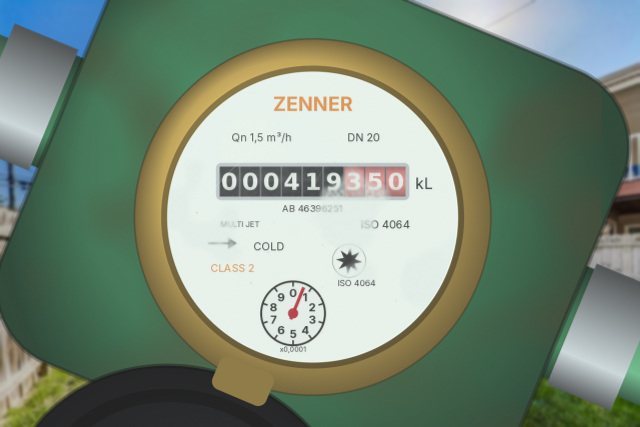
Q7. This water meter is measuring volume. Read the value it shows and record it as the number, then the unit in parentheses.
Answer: 419.3500 (kL)
